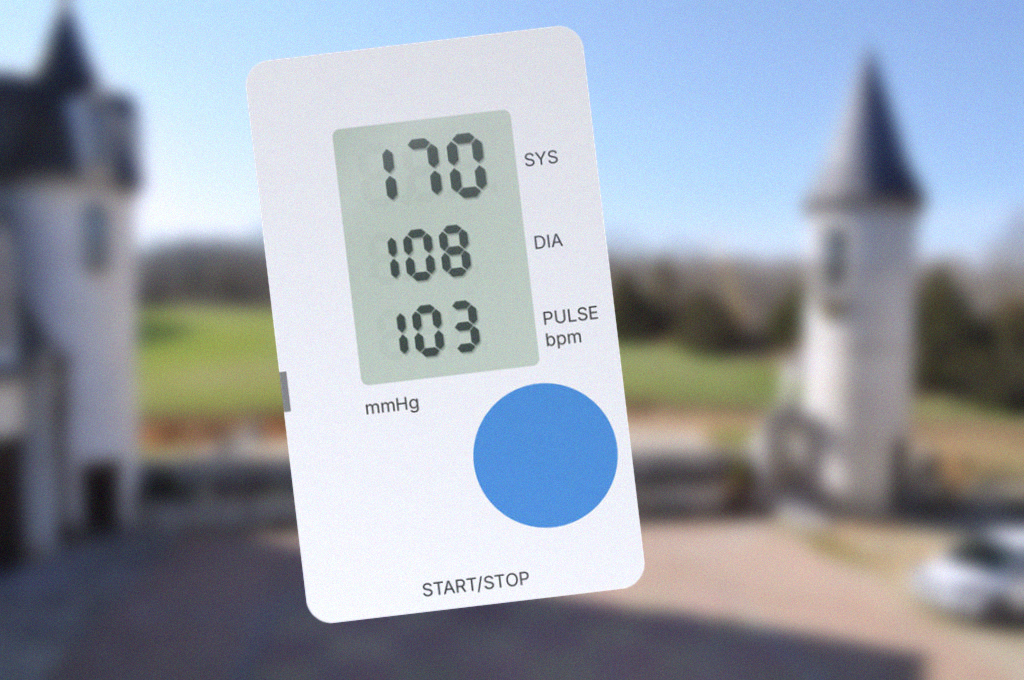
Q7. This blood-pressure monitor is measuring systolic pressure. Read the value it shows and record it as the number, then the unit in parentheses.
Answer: 170 (mmHg)
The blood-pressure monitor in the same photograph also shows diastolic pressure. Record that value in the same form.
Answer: 108 (mmHg)
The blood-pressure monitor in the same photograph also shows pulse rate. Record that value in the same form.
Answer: 103 (bpm)
